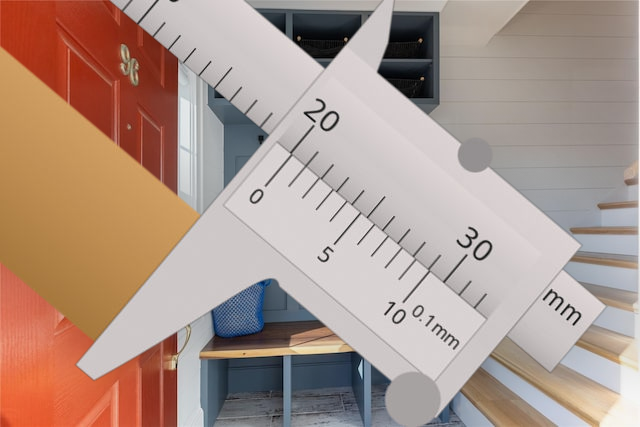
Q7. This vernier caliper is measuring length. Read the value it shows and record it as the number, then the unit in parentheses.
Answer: 20.1 (mm)
